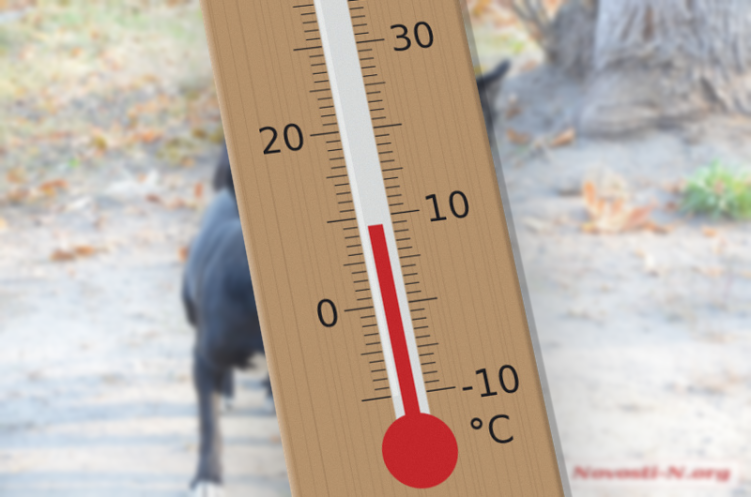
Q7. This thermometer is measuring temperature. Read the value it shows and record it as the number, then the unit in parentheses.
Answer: 9 (°C)
